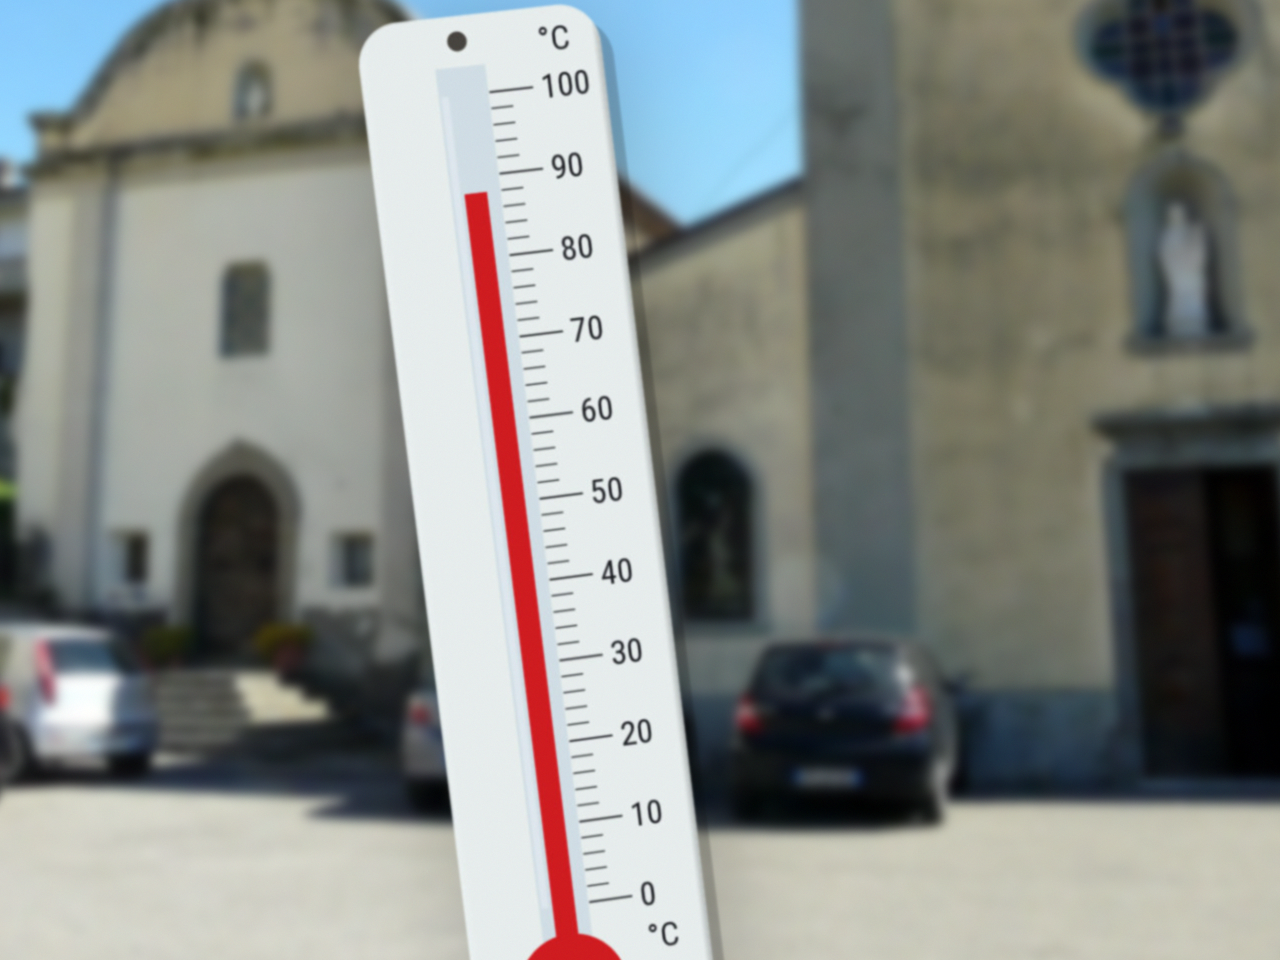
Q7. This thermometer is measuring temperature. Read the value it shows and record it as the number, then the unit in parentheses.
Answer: 88 (°C)
